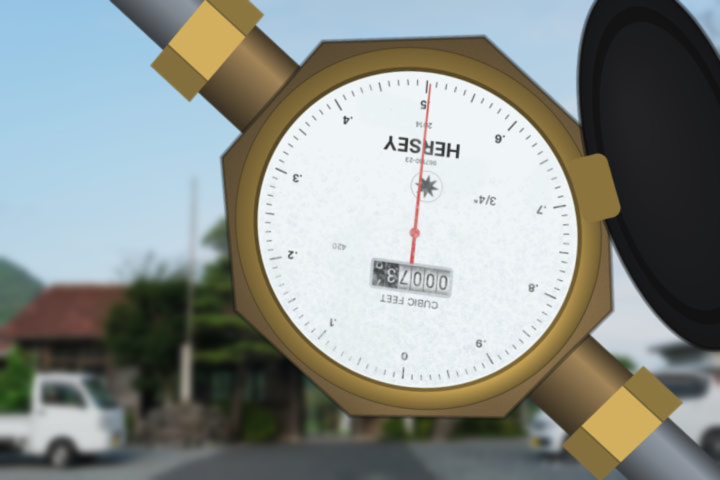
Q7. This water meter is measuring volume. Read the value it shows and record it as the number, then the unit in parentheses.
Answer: 737.50 (ft³)
